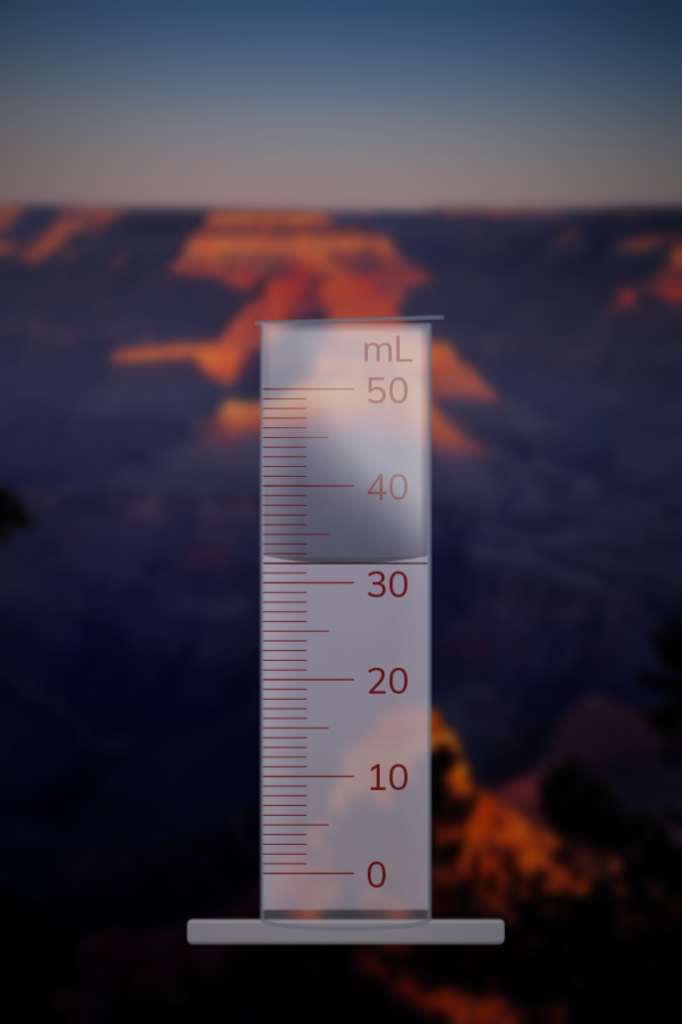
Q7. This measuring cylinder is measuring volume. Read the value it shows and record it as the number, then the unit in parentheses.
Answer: 32 (mL)
